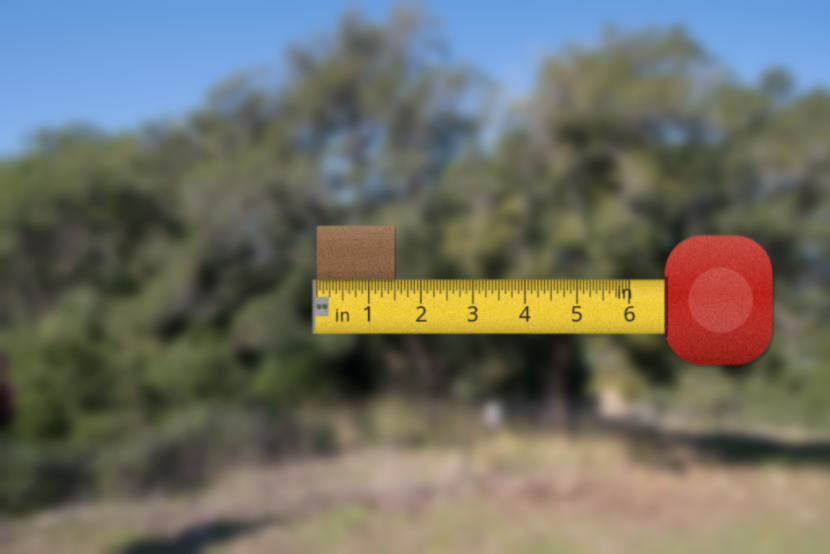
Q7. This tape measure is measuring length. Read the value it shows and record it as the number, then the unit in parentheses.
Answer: 1.5 (in)
